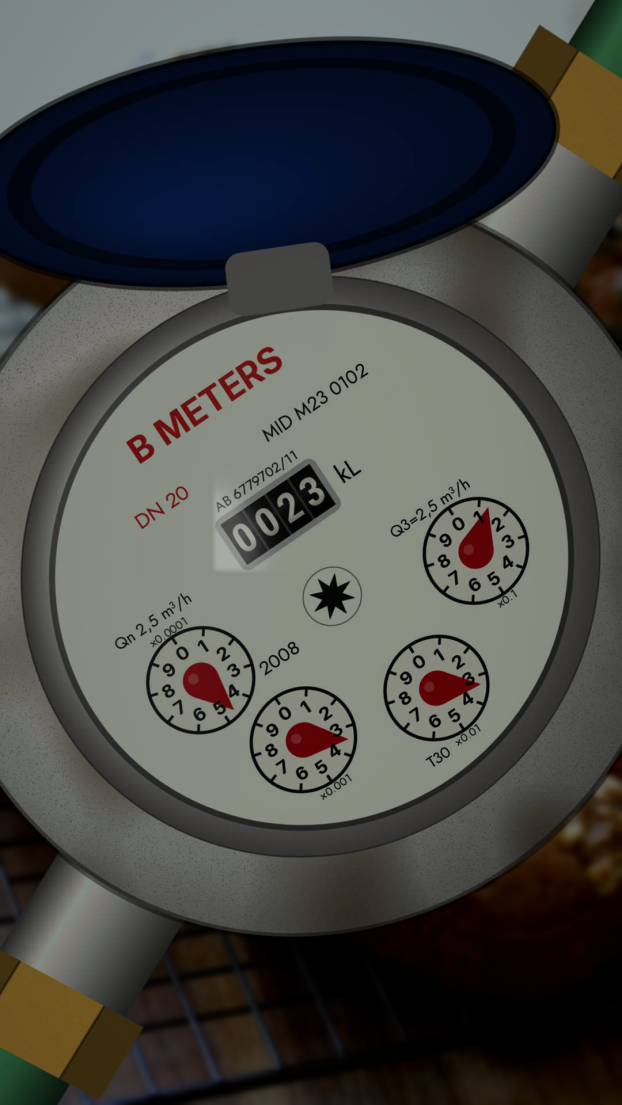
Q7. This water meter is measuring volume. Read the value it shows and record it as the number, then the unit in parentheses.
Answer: 23.1334 (kL)
